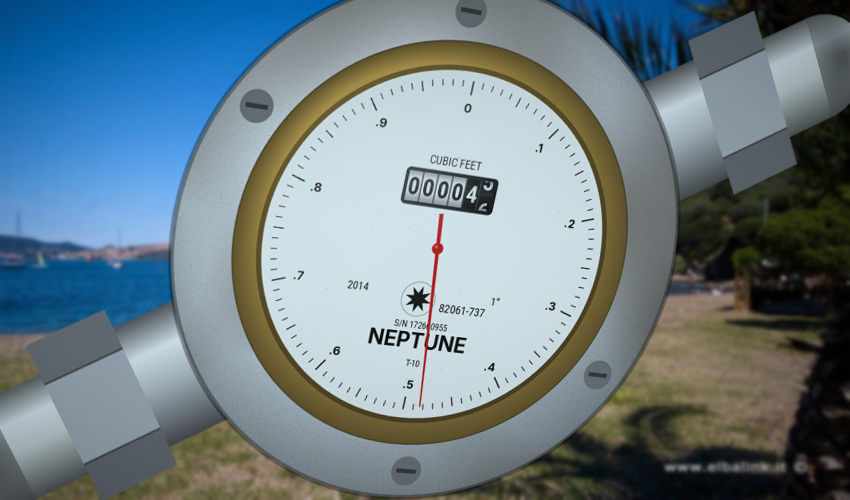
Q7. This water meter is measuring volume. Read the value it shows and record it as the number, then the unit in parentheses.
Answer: 45.48 (ft³)
